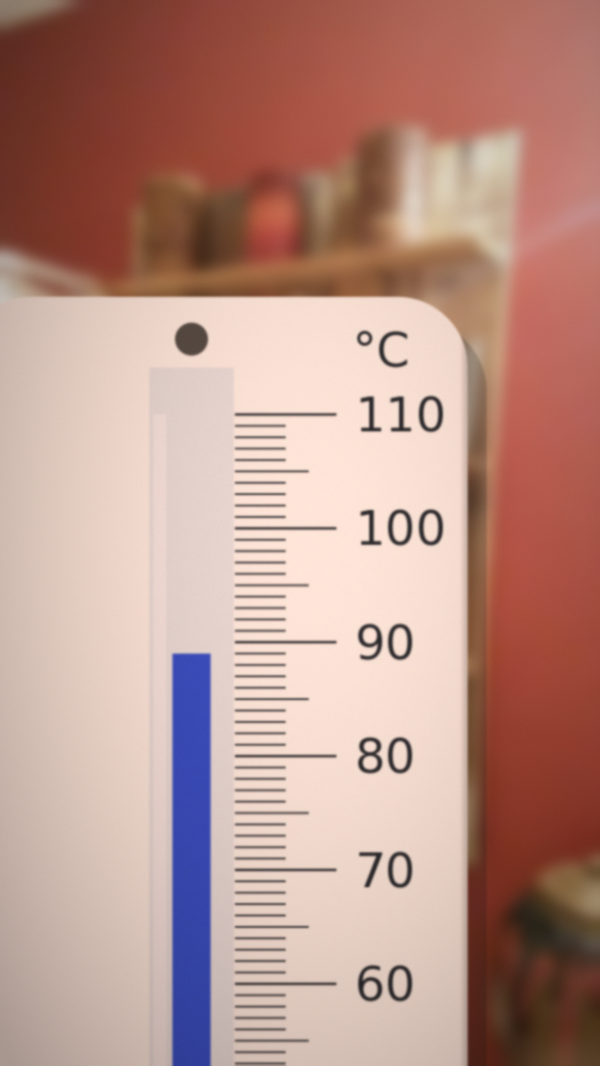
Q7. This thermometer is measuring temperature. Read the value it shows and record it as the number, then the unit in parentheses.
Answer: 89 (°C)
